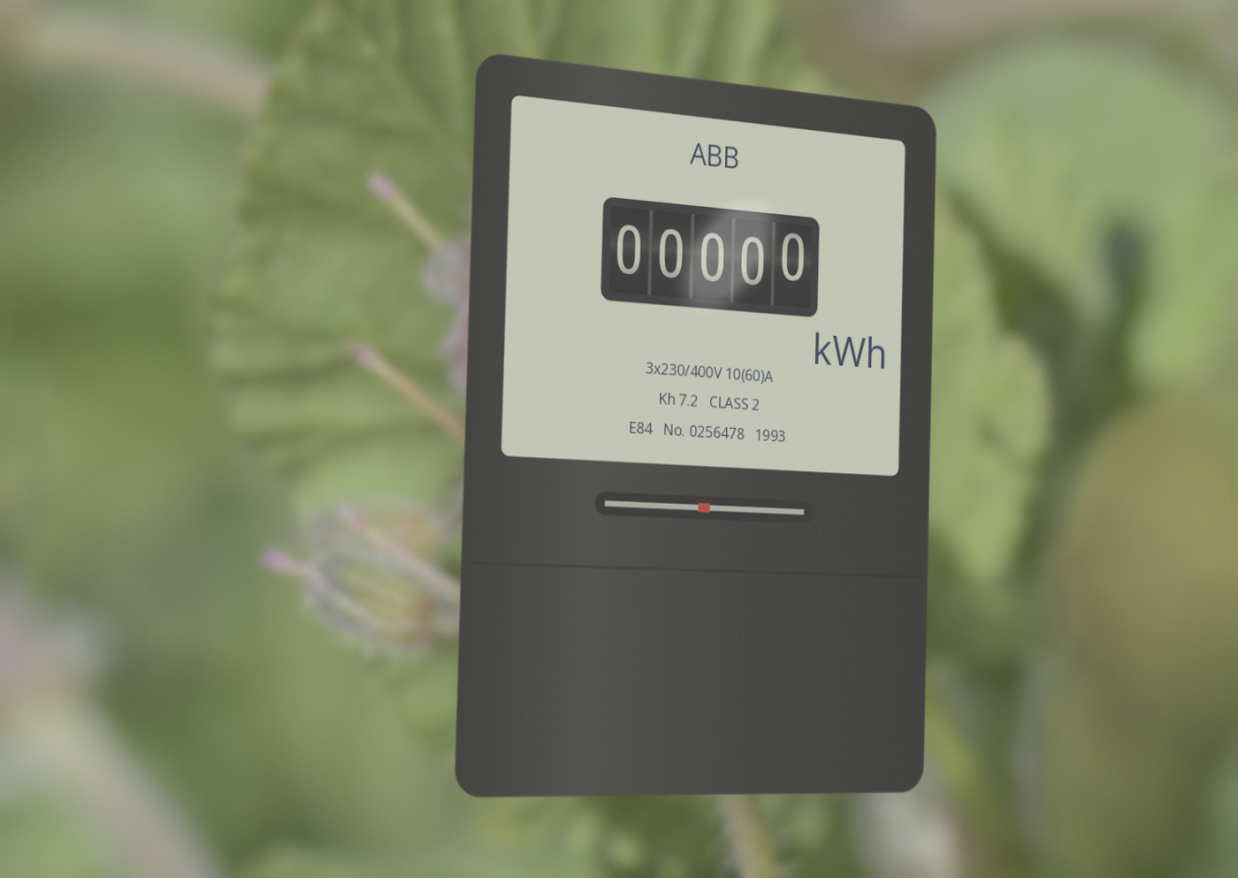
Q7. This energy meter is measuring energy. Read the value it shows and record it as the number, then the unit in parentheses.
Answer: 0 (kWh)
